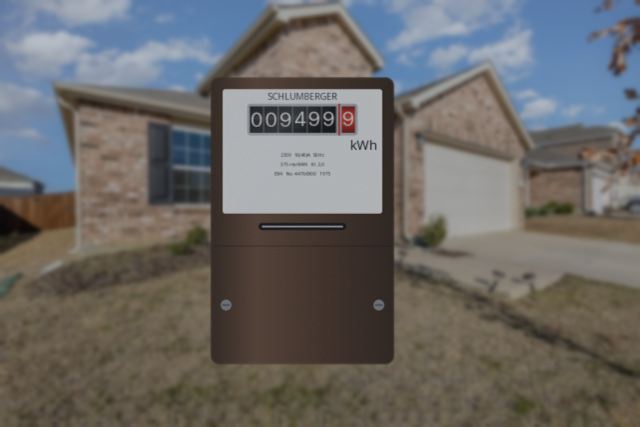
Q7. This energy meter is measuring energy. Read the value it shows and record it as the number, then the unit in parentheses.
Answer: 9499.9 (kWh)
